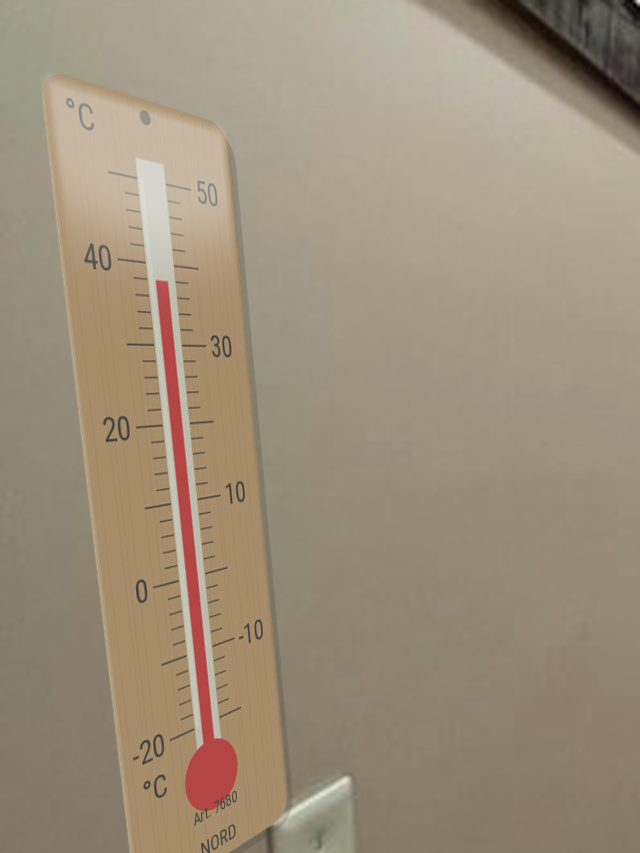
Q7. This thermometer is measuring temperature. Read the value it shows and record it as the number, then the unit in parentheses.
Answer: 38 (°C)
